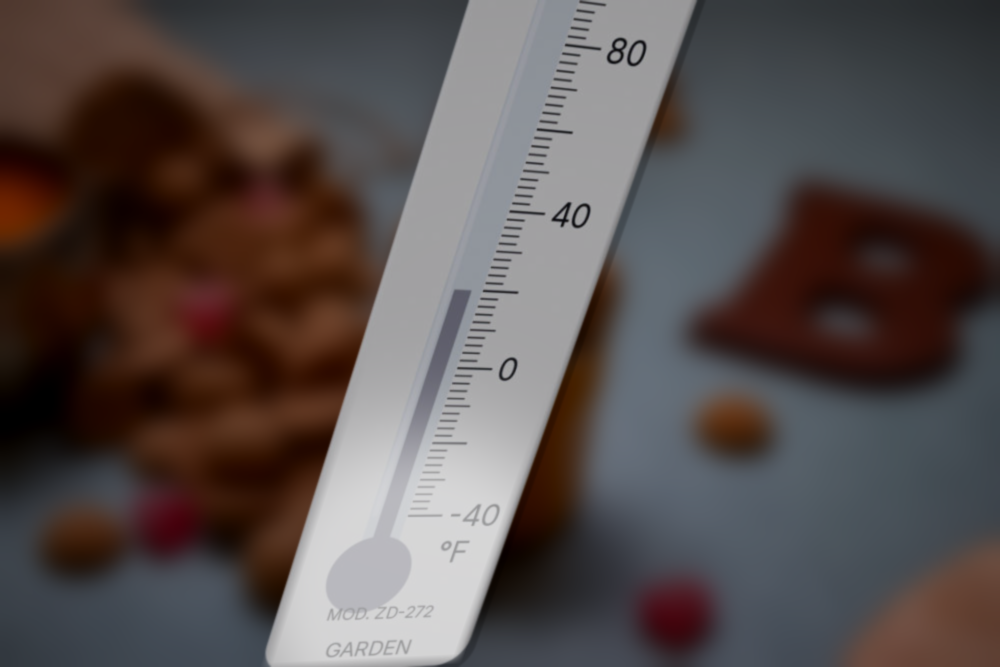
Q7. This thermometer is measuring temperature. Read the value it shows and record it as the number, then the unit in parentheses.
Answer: 20 (°F)
